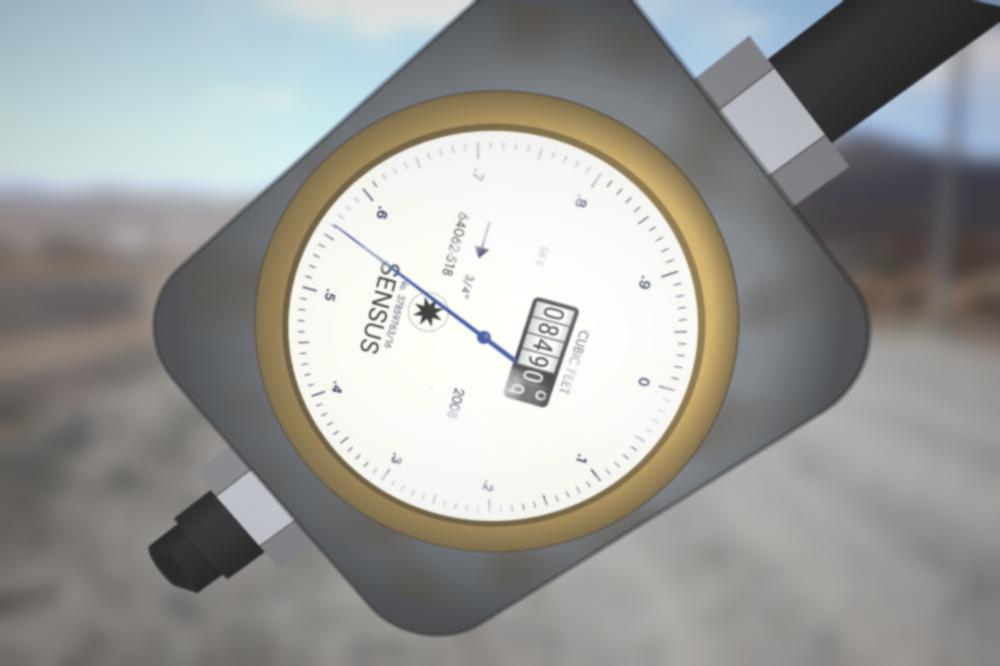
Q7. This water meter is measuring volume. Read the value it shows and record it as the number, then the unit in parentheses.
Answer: 84908.56 (ft³)
